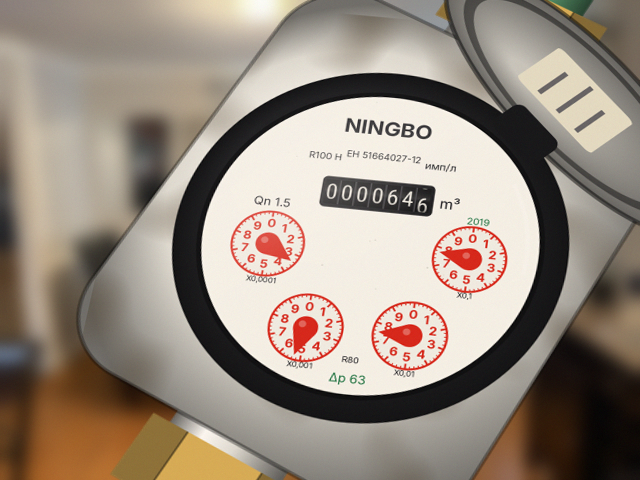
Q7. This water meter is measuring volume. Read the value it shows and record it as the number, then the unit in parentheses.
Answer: 645.7753 (m³)
